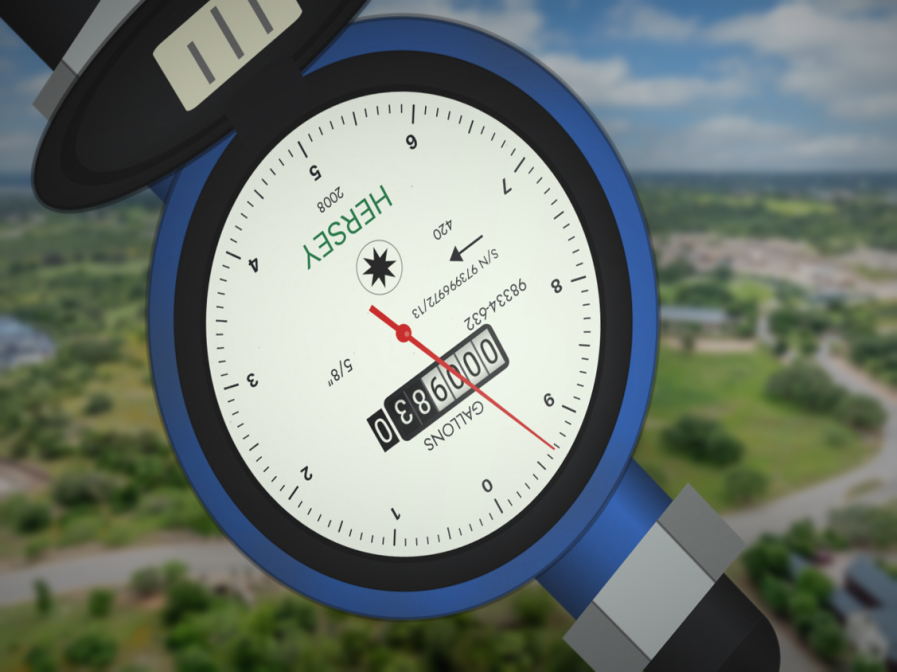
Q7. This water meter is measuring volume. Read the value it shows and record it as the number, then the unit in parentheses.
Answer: 9829.3 (gal)
